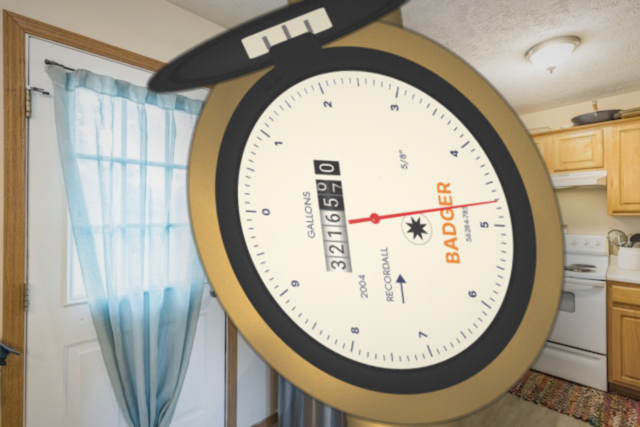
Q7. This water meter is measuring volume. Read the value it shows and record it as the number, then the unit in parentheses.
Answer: 3216564.7 (gal)
